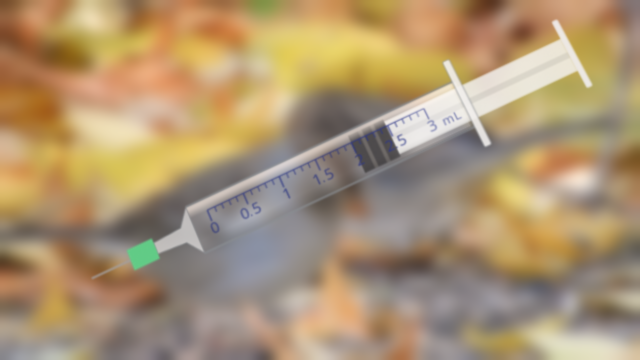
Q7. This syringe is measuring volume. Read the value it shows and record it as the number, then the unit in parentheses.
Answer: 2 (mL)
